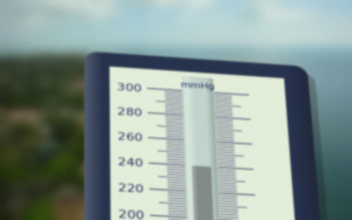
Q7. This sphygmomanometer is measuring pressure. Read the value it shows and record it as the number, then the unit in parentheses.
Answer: 240 (mmHg)
